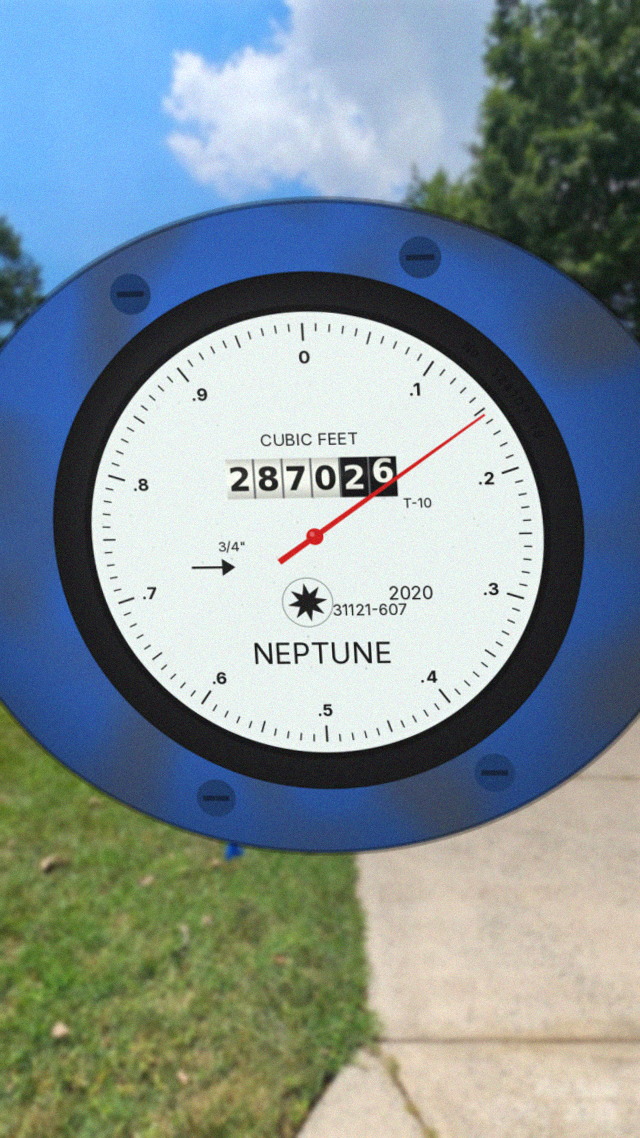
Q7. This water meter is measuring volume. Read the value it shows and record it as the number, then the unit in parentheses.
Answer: 287026.15 (ft³)
